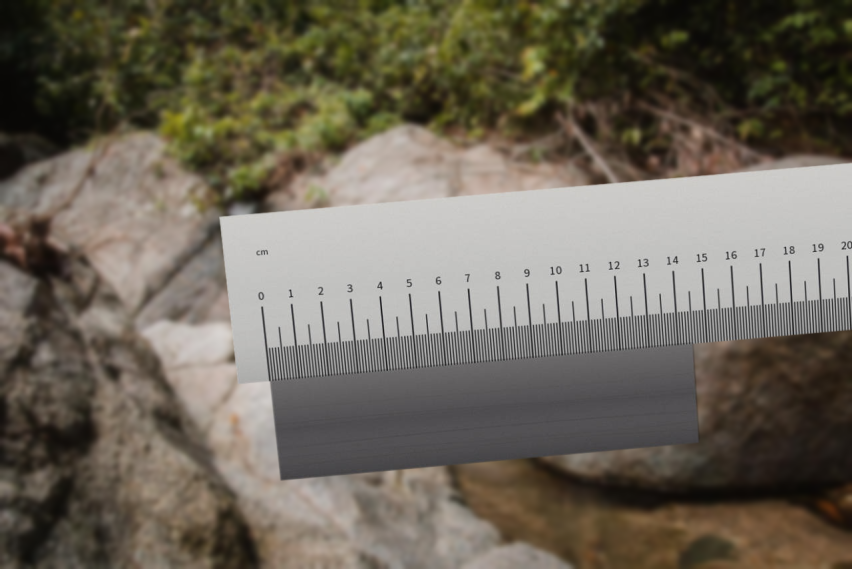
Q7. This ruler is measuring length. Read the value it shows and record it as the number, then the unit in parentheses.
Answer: 14.5 (cm)
